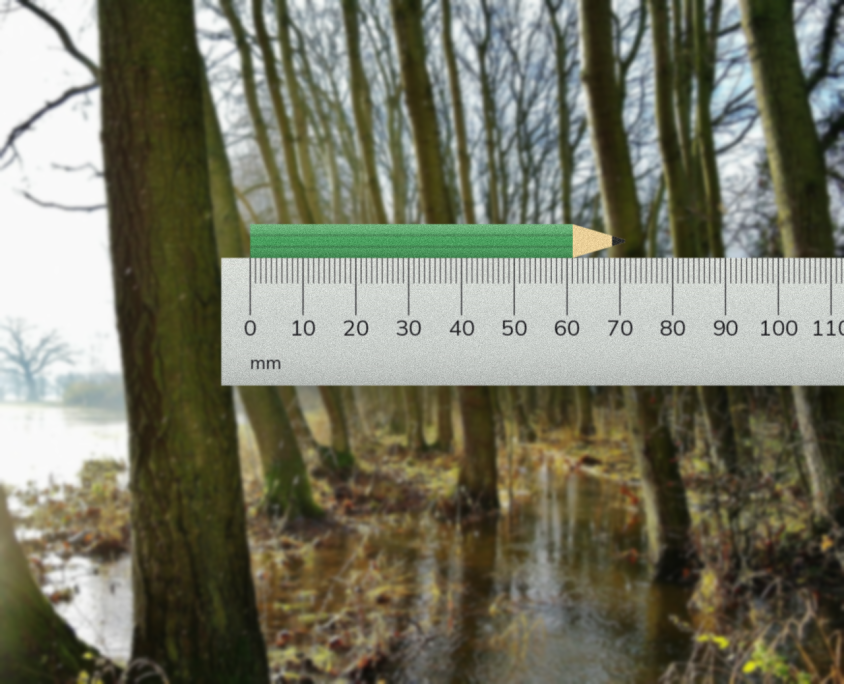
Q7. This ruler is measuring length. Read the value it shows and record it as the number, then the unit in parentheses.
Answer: 71 (mm)
